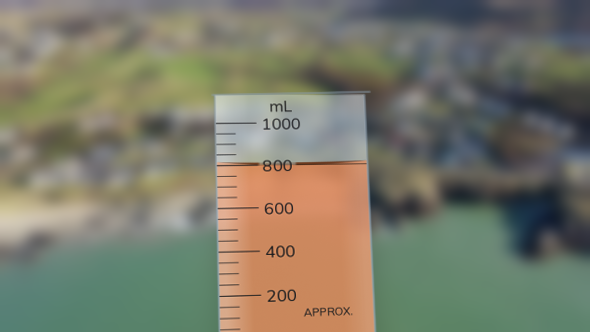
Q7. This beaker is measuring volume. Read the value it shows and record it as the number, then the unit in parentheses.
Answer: 800 (mL)
